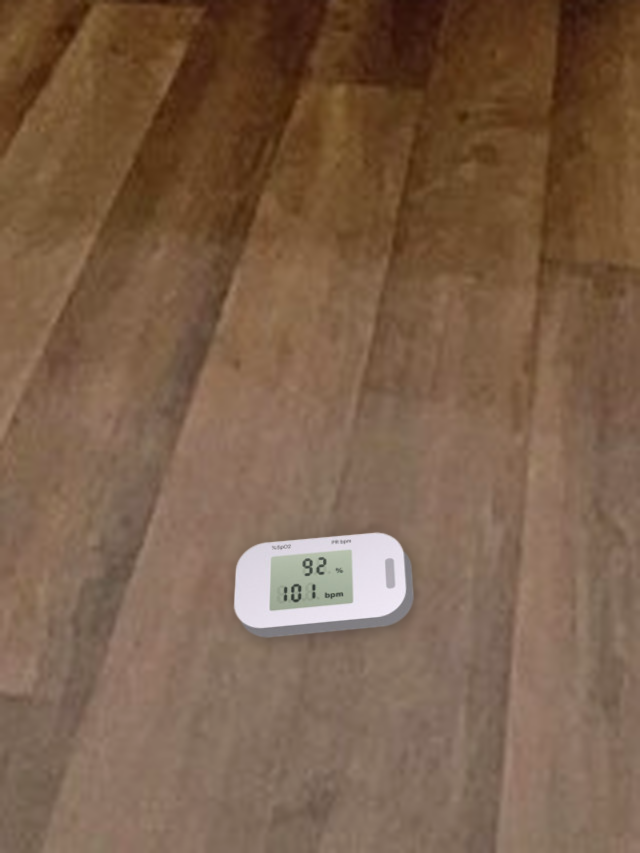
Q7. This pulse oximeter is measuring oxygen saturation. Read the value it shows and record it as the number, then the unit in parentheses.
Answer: 92 (%)
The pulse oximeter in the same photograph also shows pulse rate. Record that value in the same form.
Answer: 101 (bpm)
